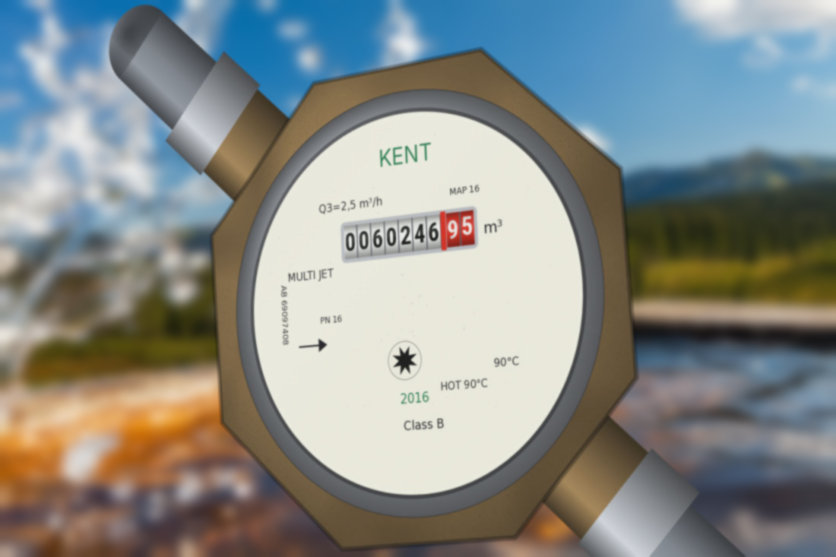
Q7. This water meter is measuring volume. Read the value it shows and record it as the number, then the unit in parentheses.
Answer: 60246.95 (m³)
